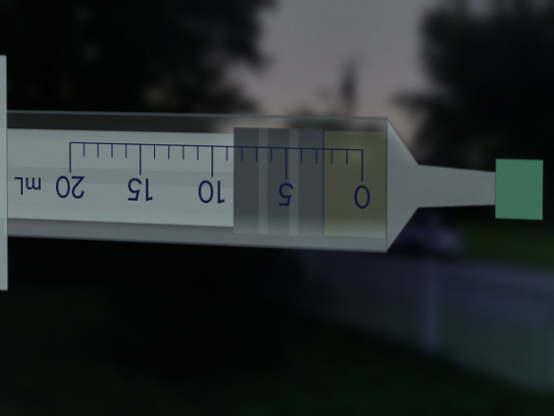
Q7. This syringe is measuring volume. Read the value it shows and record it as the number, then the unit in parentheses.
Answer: 2.5 (mL)
